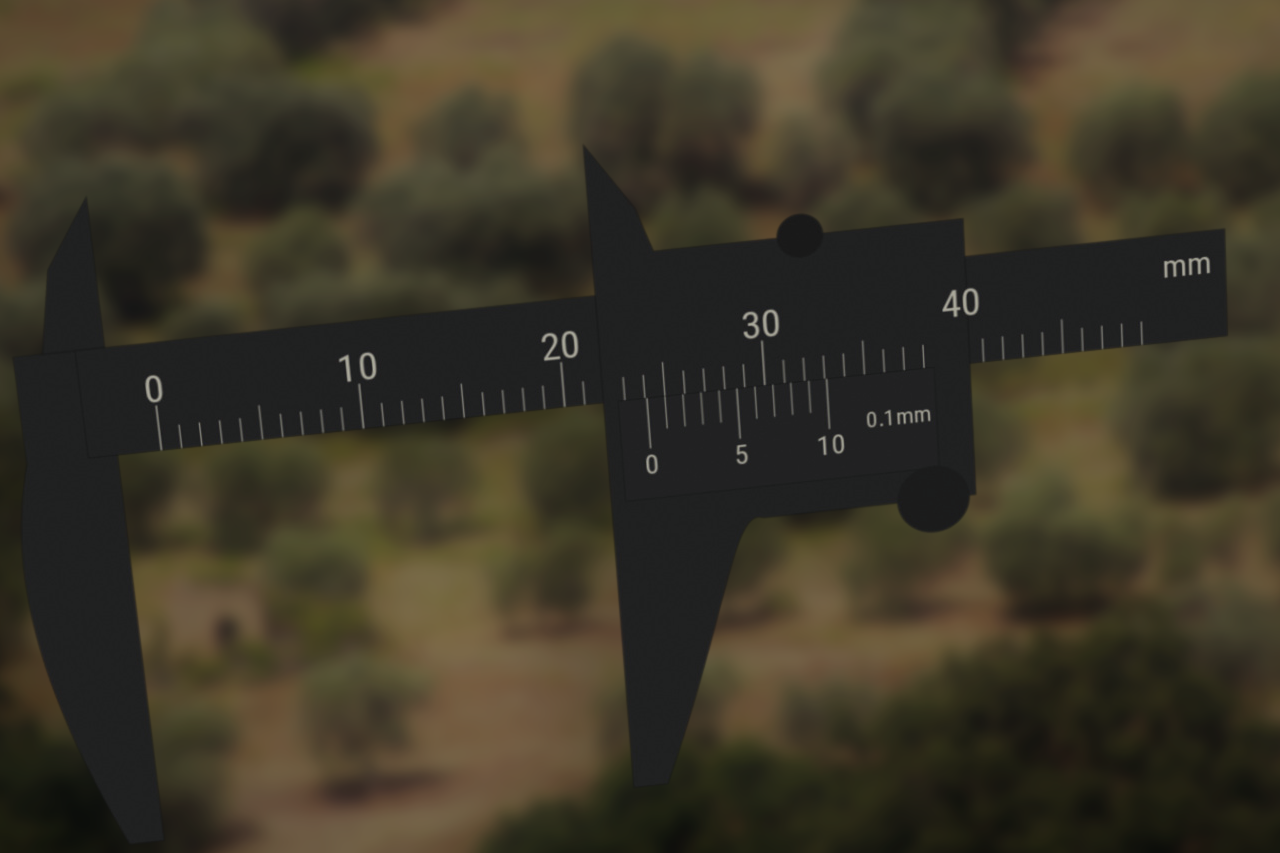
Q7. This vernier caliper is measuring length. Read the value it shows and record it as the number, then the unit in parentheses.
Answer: 24.1 (mm)
